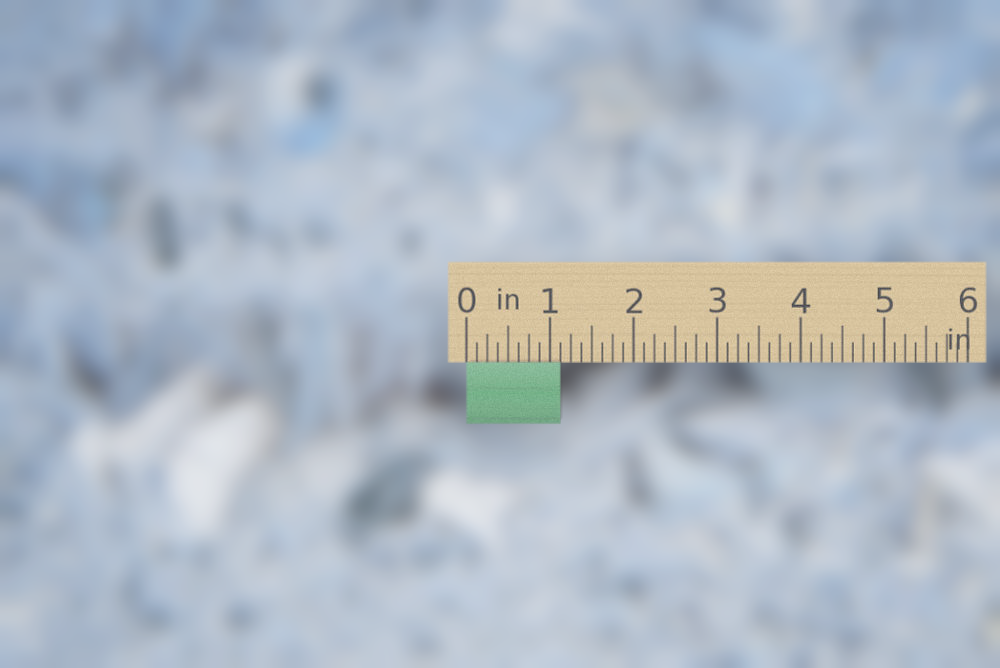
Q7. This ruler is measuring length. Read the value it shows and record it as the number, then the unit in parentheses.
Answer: 1.125 (in)
